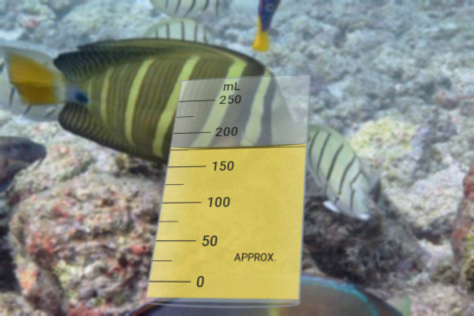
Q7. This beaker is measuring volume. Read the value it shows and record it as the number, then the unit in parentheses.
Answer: 175 (mL)
